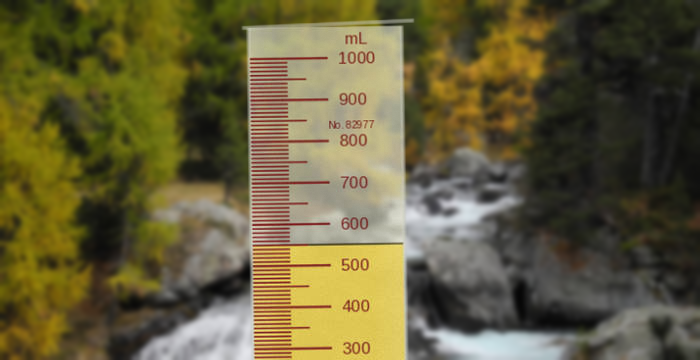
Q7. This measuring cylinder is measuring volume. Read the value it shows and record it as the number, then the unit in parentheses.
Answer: 550 (mL)
